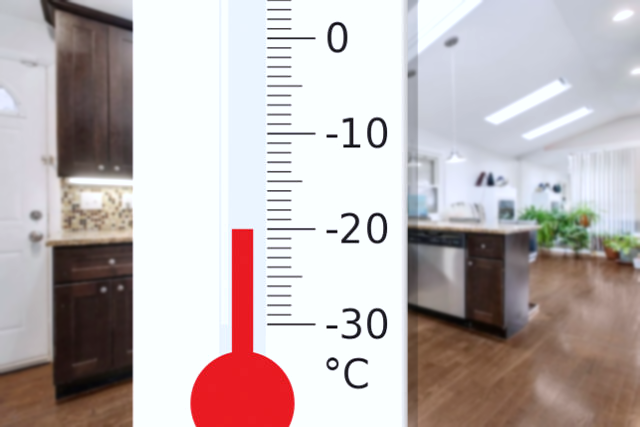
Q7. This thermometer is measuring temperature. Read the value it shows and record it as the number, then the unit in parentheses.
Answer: -20 (°C)
